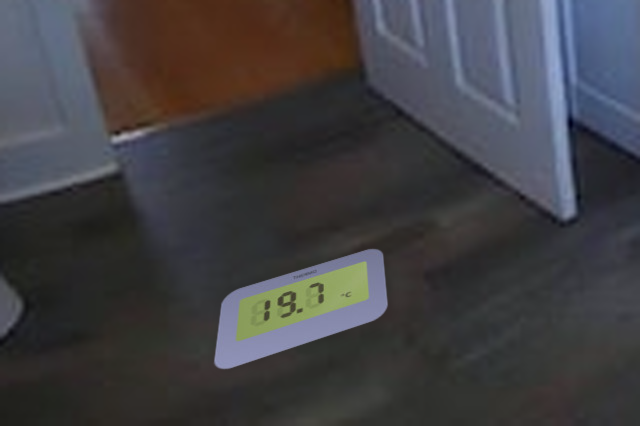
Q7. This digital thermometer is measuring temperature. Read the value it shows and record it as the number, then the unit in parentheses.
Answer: 19.7 (°C)
